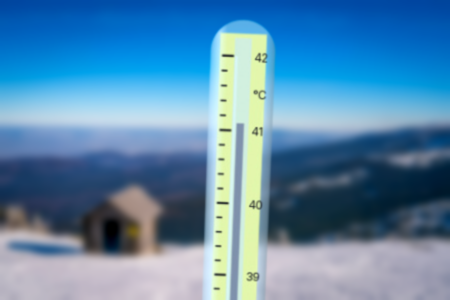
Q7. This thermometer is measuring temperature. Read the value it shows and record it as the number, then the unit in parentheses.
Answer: 41.1 (°C)
